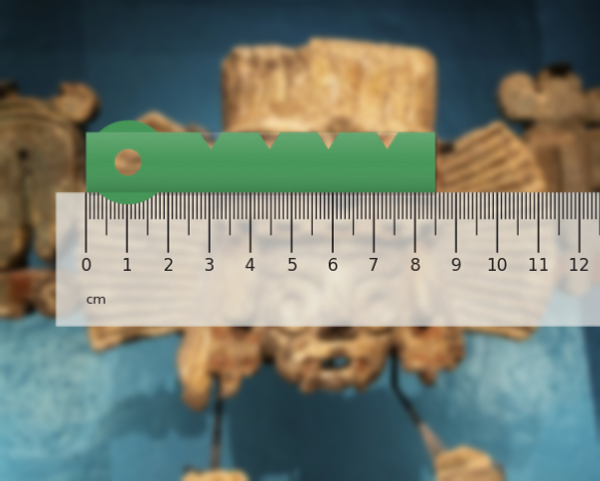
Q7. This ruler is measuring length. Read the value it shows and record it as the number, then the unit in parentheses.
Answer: 8.5 (cm)
